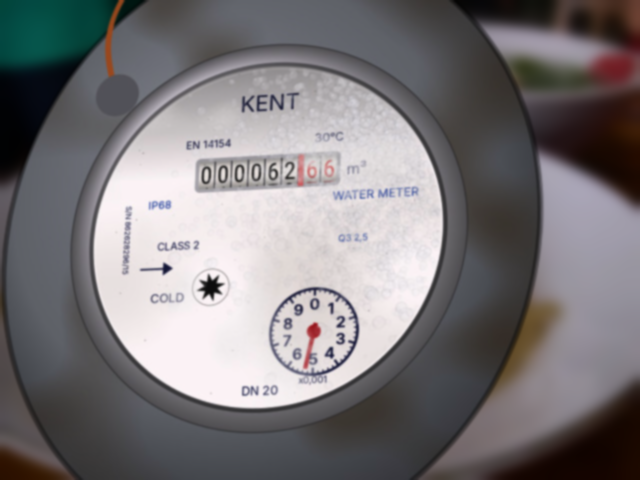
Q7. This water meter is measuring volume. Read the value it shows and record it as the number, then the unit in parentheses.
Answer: 62.665 (m³)
